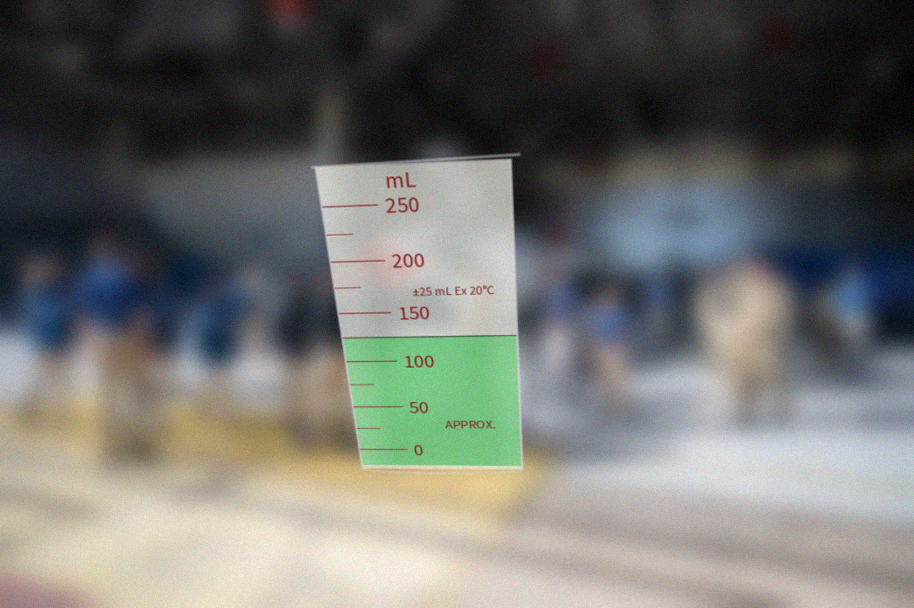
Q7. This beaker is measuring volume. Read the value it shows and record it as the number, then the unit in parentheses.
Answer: 125 (mL)
